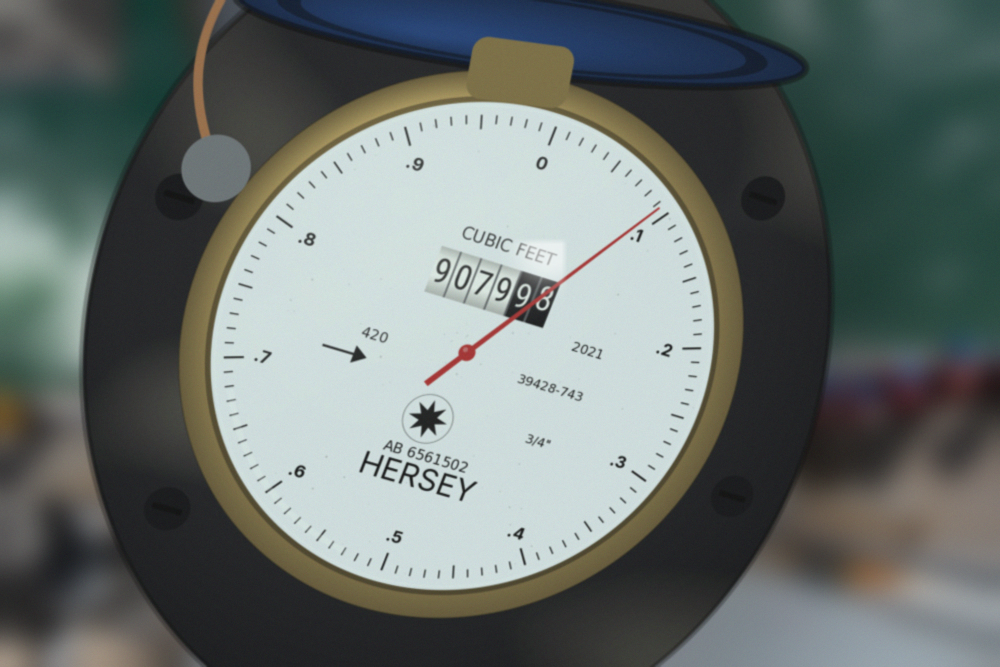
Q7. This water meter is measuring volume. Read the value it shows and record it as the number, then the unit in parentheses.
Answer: 907998.09 (ft³)
